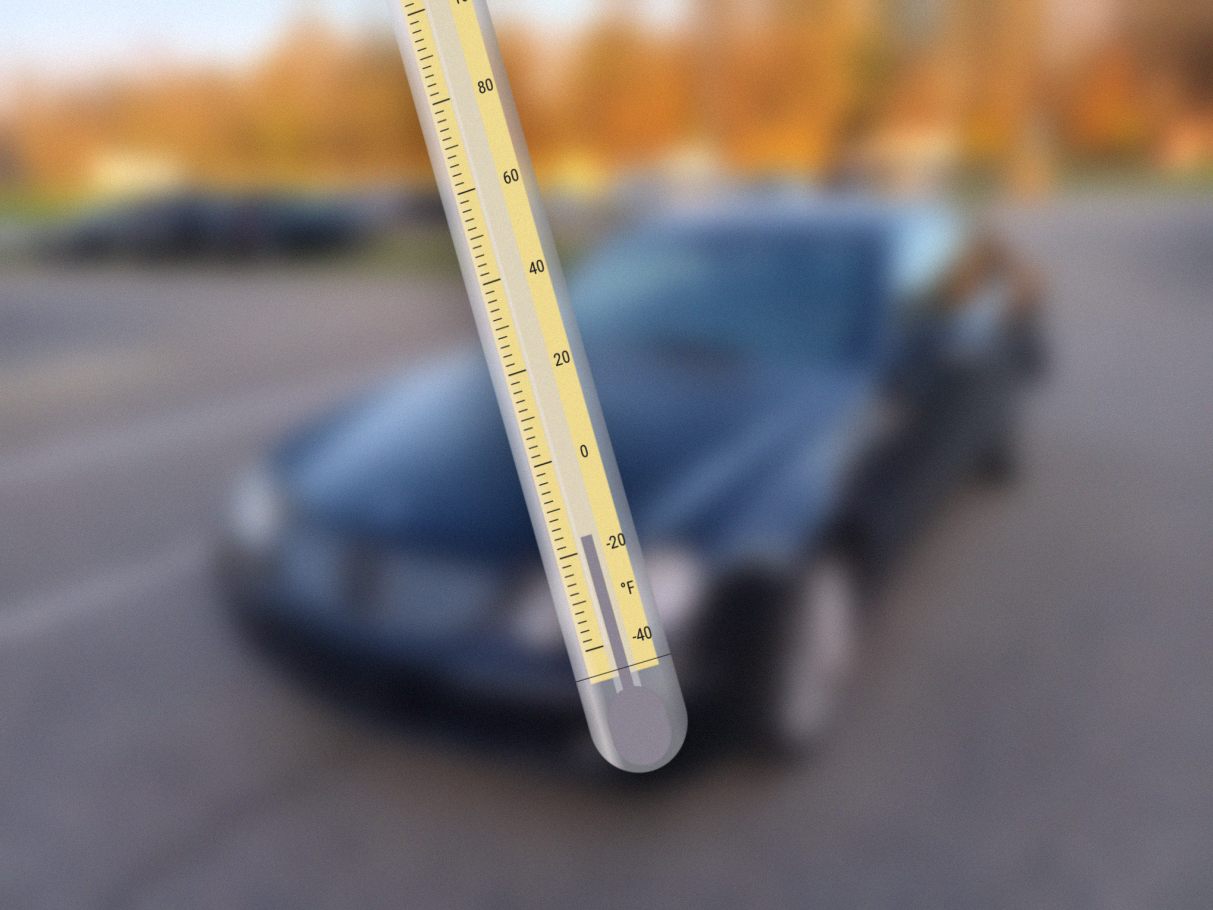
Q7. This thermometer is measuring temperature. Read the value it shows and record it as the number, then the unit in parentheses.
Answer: -17 (°F)
